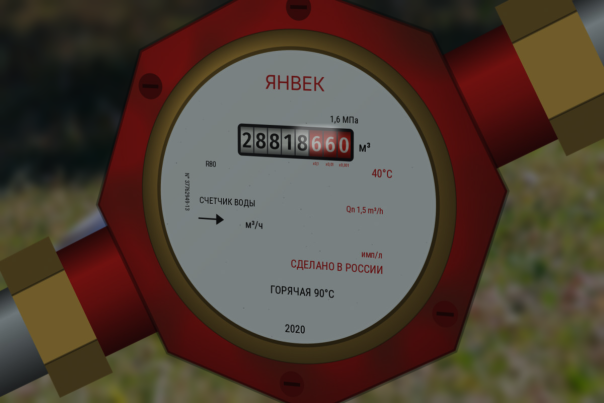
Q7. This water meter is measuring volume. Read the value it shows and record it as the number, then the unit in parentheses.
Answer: 28818.660 (m³)
